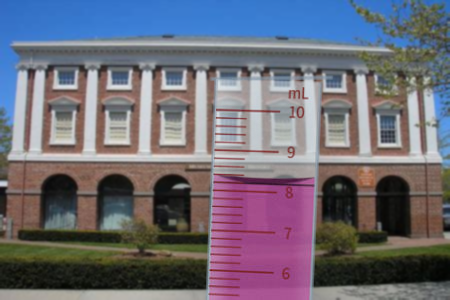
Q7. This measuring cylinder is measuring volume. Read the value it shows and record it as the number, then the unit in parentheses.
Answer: 8.2 (mL)
